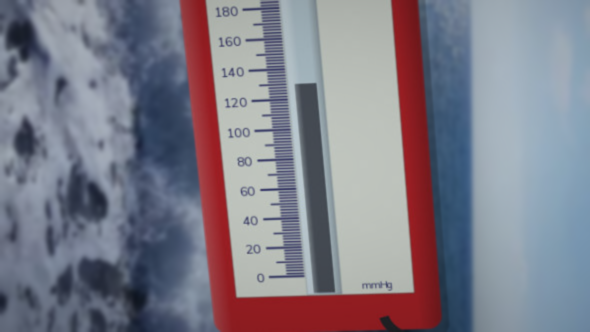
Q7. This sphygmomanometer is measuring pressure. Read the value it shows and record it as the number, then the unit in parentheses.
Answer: 130 (mmHg)
